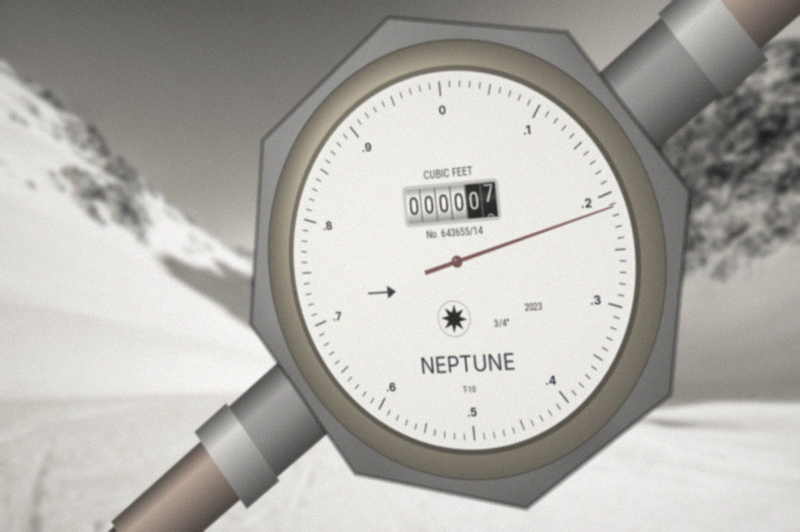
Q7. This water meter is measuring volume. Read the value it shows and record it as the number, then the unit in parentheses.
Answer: 7.21 (ft³)
